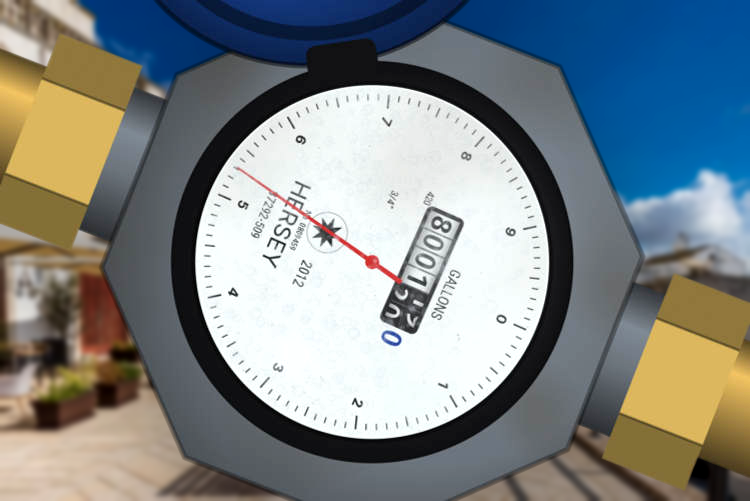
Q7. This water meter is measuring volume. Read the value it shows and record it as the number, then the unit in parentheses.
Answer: 8001195.3 (gal)
